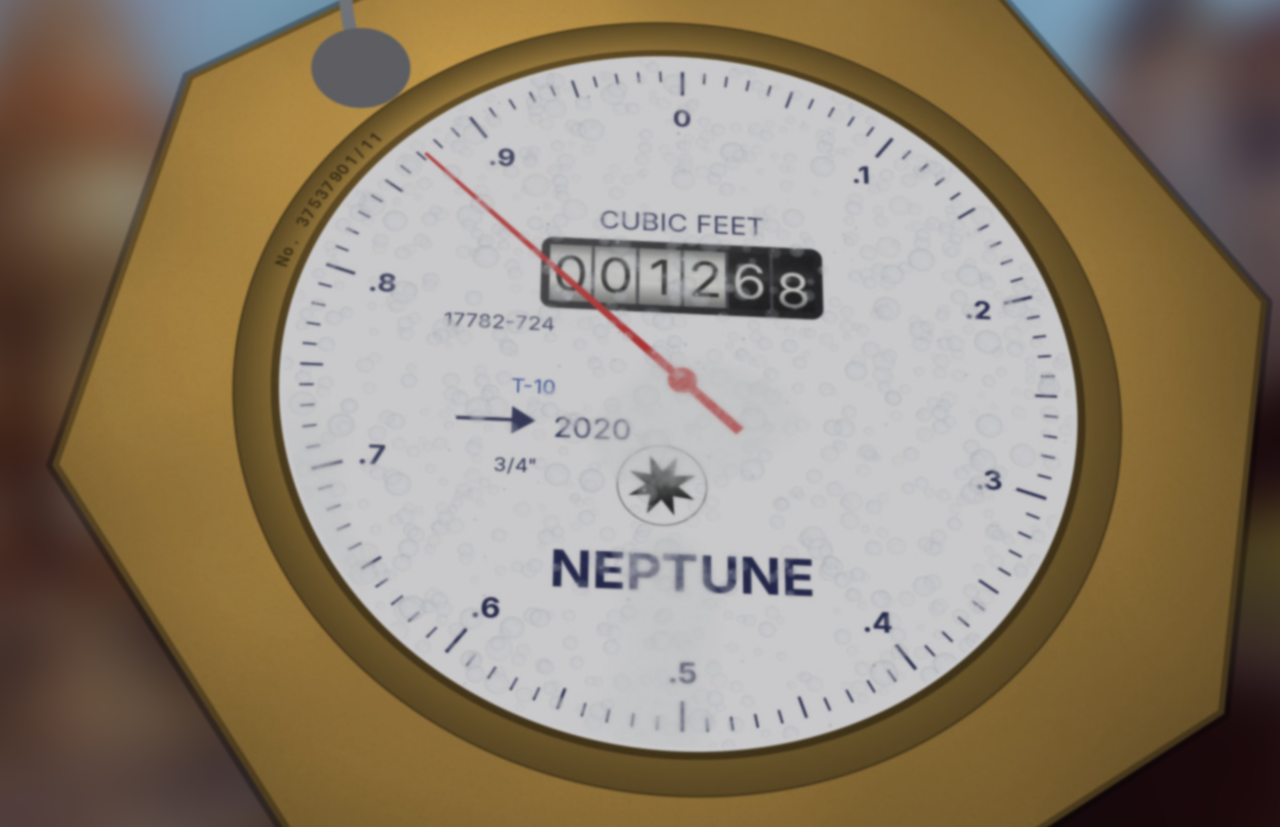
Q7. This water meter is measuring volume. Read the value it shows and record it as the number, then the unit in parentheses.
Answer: 1267.87 (ft³)
